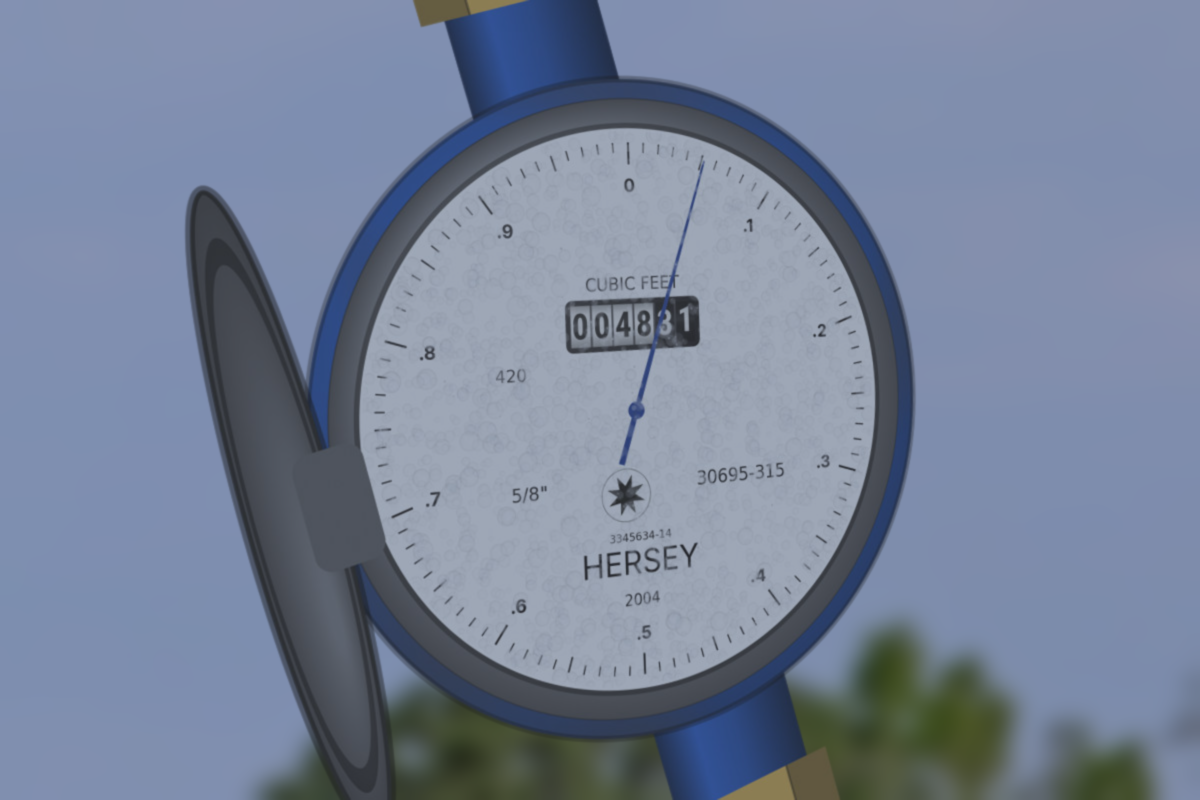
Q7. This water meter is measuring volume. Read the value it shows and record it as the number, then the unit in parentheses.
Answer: 4831.05 (ft³)
